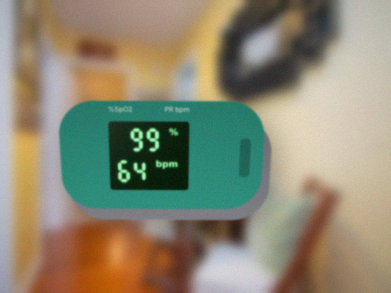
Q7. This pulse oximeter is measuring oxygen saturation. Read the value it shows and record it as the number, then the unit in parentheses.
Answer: 99 (%)
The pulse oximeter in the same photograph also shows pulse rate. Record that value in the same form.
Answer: 64 (bpm)
